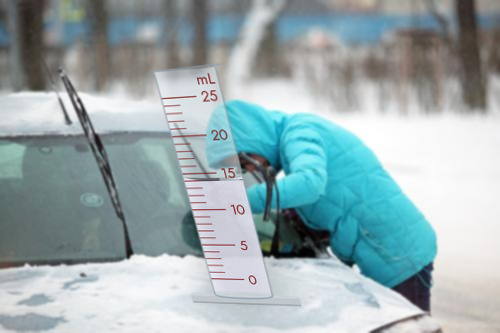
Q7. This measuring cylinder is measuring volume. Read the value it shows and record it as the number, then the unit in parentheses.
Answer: 14 (mL)
